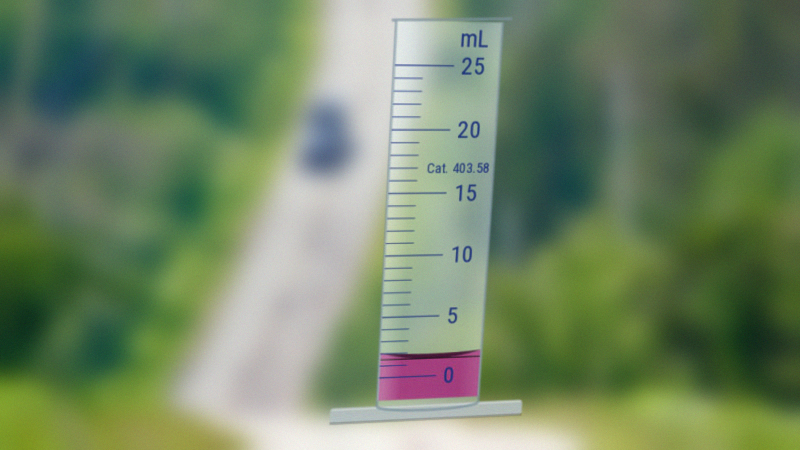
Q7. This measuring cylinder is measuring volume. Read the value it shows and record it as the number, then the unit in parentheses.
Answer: 1.5 (mL)
